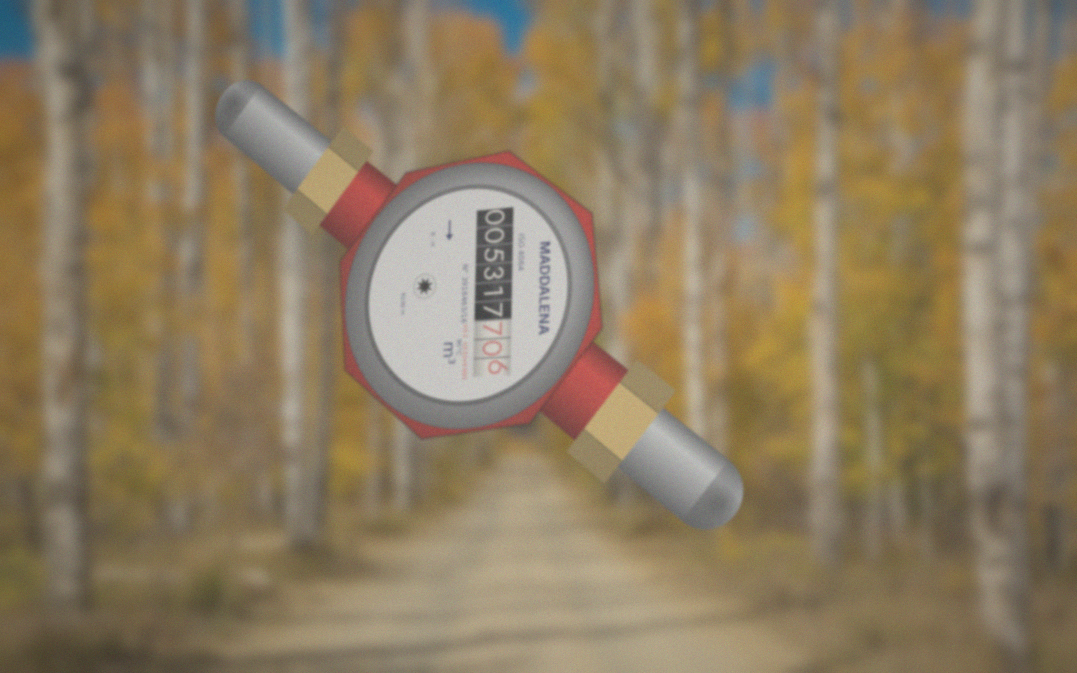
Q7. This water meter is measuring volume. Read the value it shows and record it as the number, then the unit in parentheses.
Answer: 5317.706 (m³)
